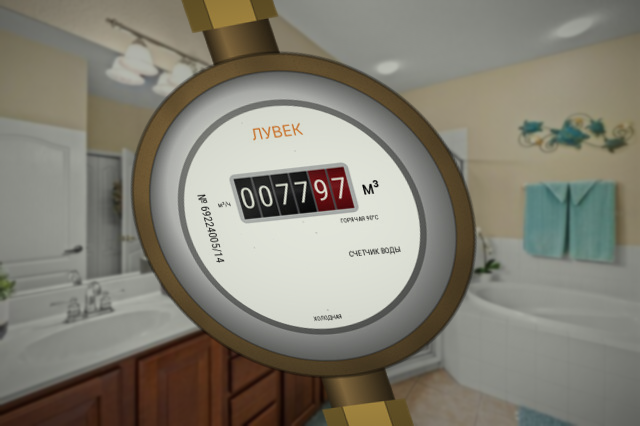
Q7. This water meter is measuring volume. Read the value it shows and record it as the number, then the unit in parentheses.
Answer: 77.97 (m³)
